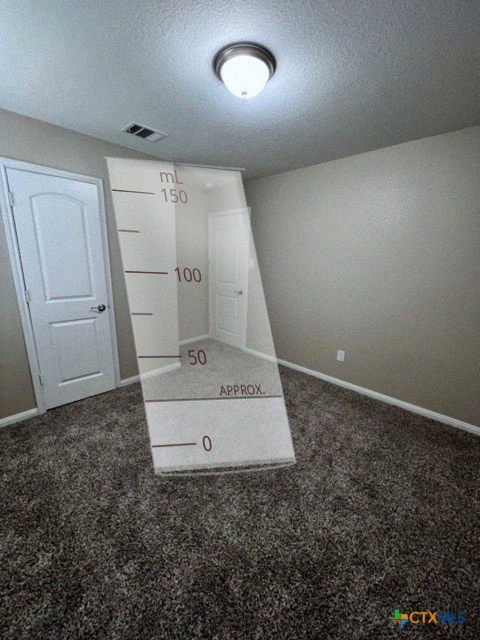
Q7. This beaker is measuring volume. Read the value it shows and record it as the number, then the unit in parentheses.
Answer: 25 (mL)
